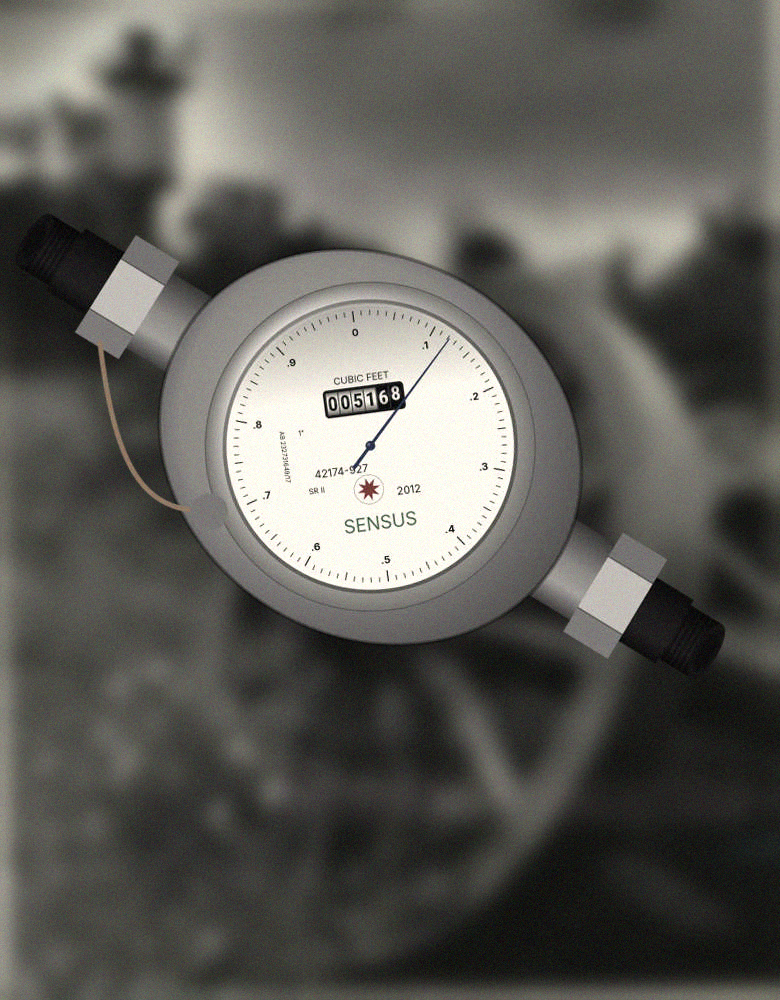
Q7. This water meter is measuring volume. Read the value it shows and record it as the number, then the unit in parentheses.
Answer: 5168.12 (ft³)
